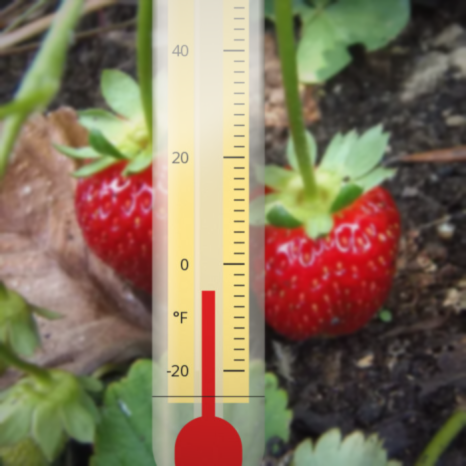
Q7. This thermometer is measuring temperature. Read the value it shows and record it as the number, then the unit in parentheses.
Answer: -5 (°F)
